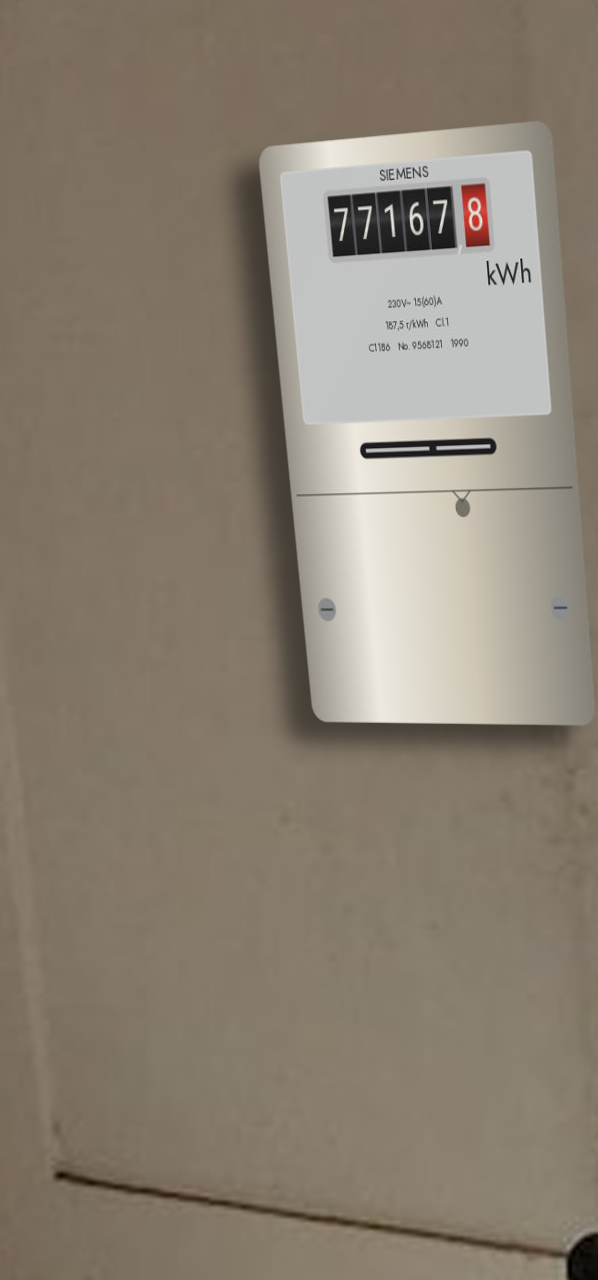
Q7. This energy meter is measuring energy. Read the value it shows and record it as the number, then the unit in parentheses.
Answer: 77167.8 (kWh)
